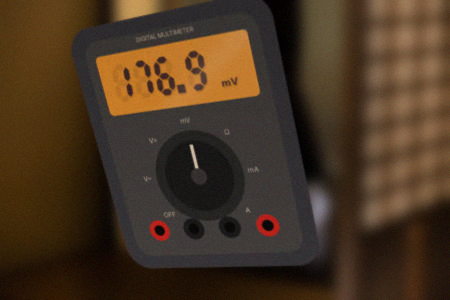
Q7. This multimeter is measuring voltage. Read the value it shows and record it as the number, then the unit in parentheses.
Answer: 176.9 (mV)
